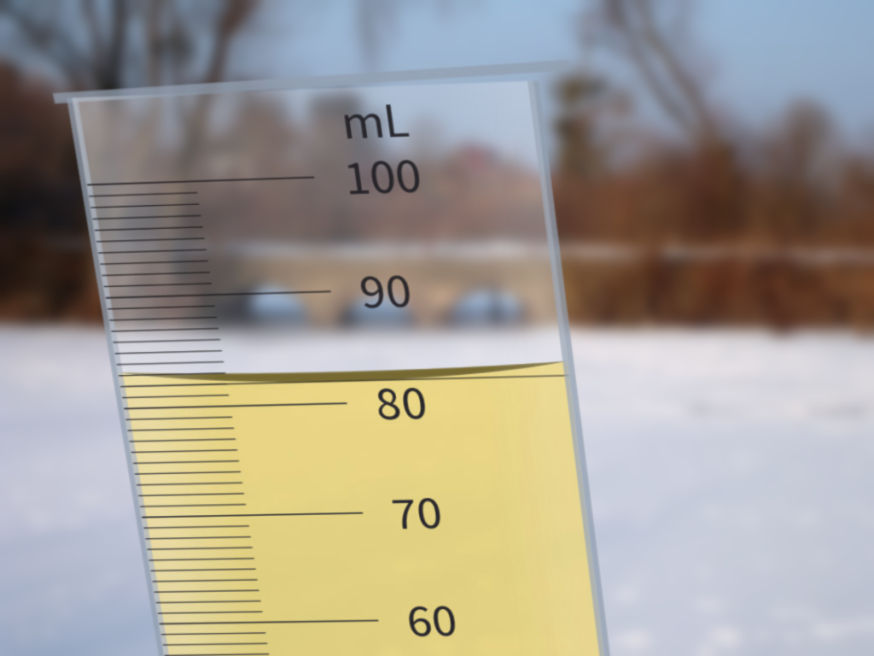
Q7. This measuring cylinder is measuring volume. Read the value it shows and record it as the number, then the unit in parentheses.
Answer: 82 (mL)
